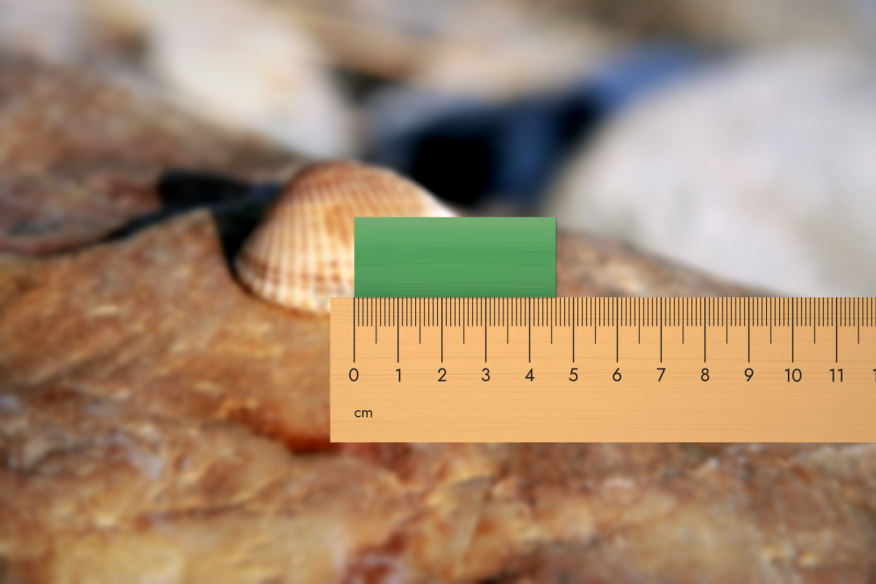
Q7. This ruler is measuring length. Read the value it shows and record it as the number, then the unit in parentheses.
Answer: 4.6 (cm)
